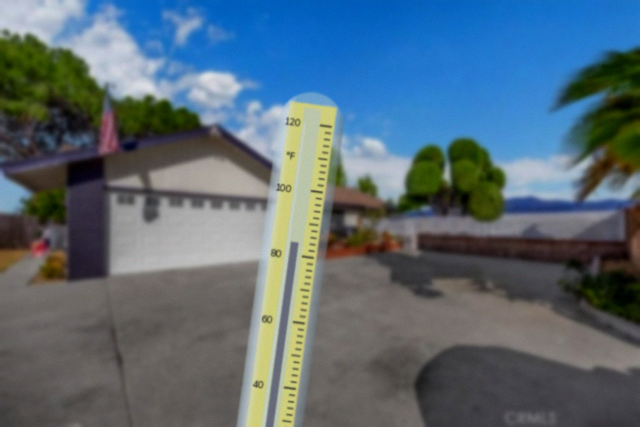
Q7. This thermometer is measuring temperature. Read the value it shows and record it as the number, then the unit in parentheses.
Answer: 84 (°F)
